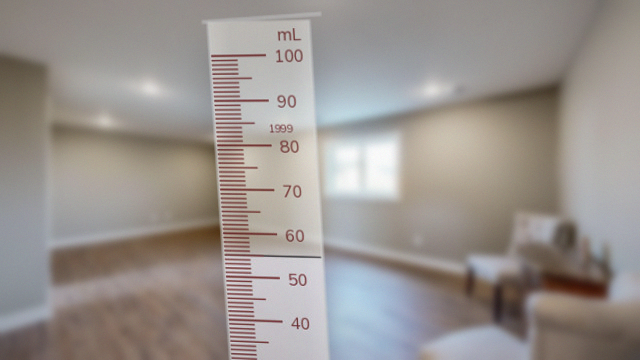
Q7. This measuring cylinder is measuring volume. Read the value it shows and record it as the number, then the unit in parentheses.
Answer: 55 (mL)
